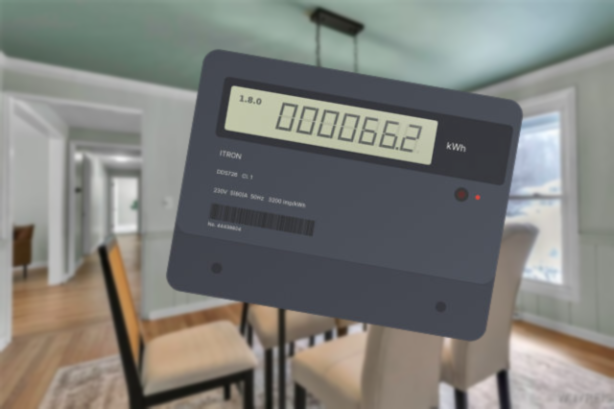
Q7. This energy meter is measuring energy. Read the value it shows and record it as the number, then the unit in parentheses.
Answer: 66.2 (kWh)
